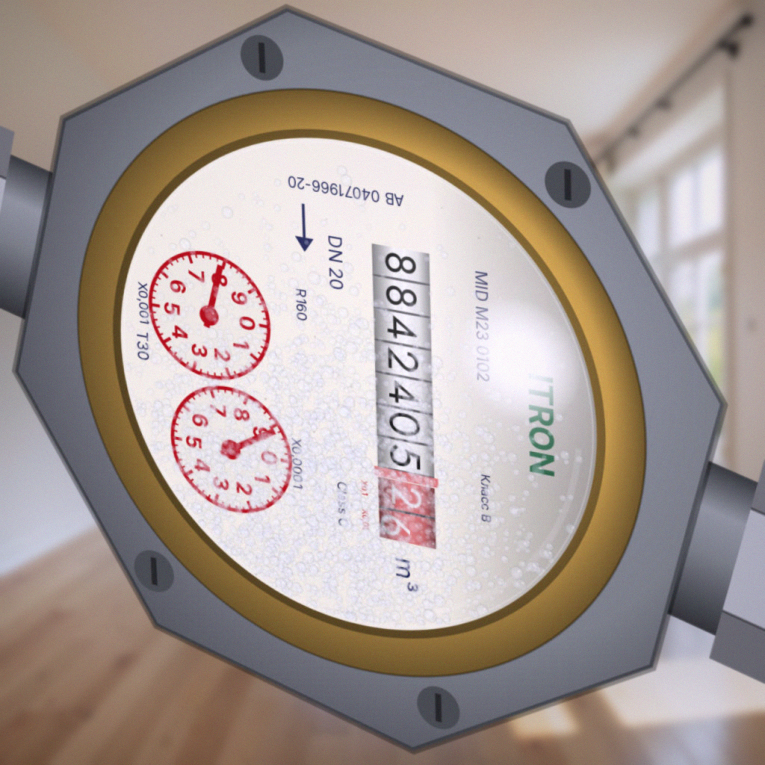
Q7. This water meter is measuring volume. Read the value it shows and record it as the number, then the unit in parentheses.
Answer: 8842405.2579 (m³)
